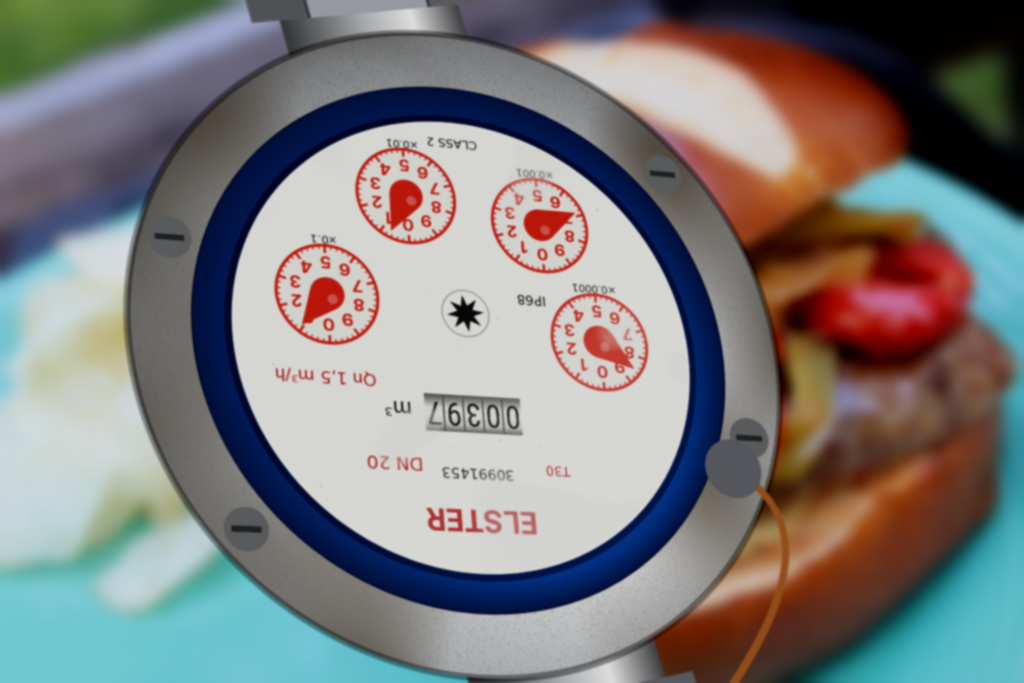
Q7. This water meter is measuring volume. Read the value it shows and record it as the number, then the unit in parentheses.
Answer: 397.1068 (m³)
